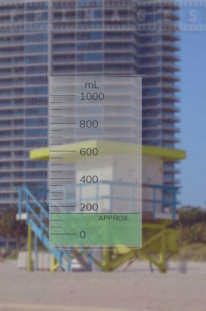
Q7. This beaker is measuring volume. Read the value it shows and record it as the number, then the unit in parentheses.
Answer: 150 (mL)
